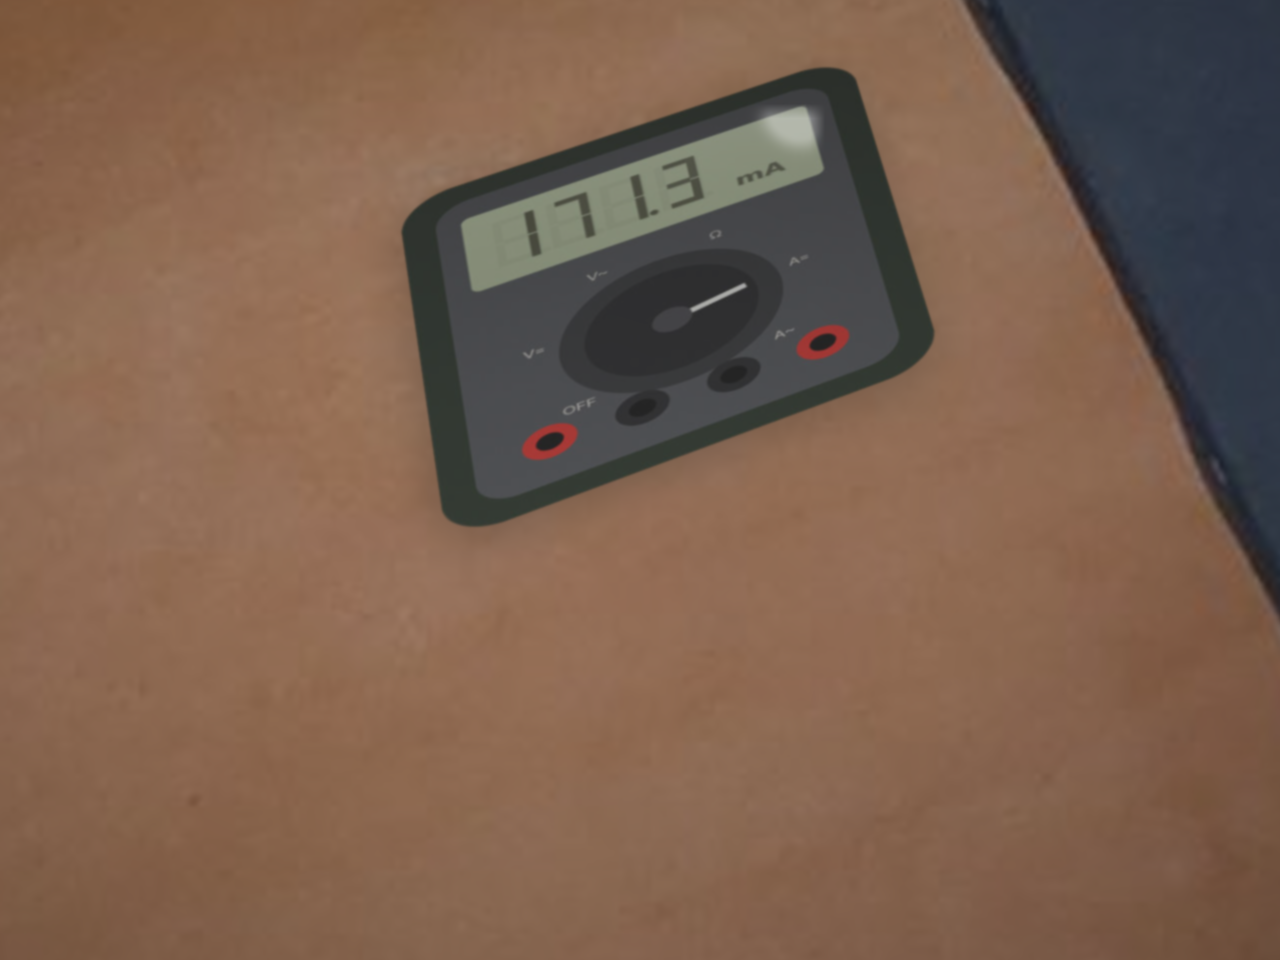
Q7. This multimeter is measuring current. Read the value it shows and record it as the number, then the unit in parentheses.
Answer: 171.3 (mA)
